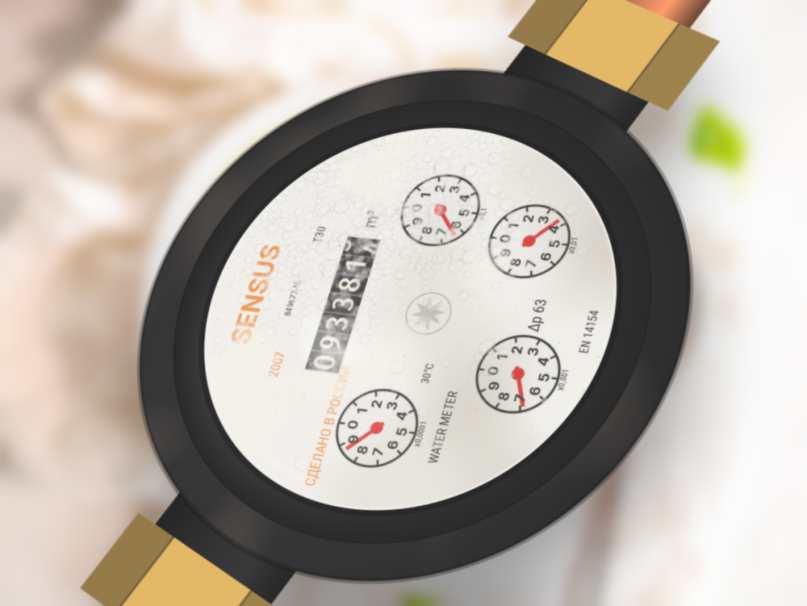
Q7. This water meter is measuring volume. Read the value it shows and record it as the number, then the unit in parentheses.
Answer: 933813.6368 (m³)
